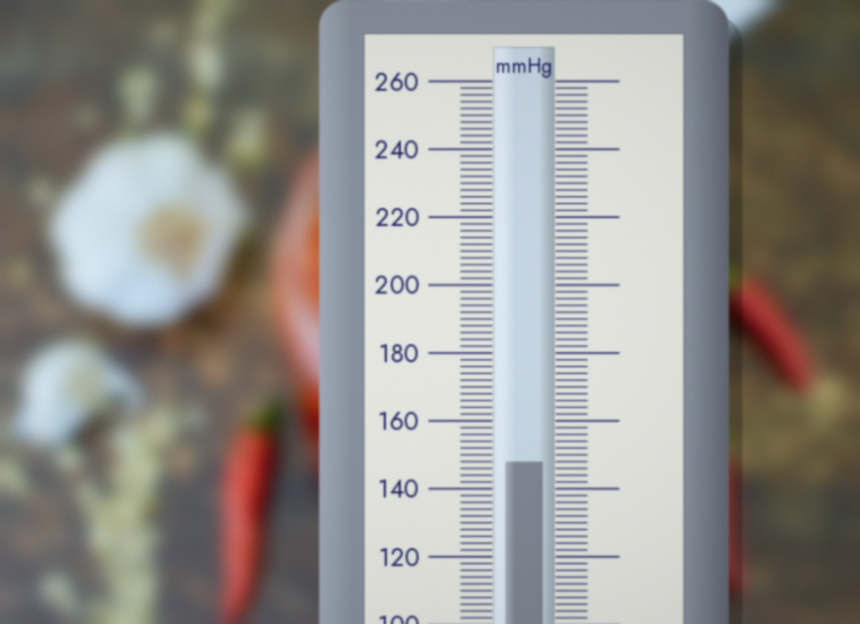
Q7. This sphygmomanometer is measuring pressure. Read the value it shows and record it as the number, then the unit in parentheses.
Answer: 148 (mmHg)
